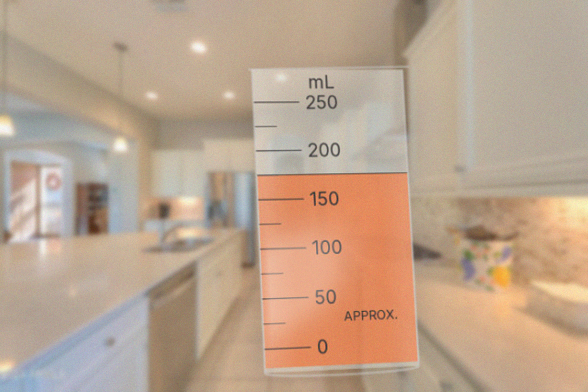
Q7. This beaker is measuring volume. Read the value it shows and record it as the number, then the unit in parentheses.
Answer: 175 (mL)
